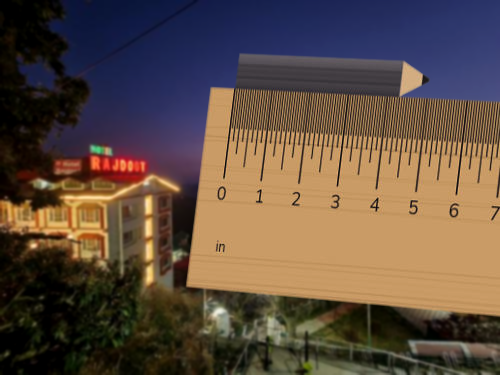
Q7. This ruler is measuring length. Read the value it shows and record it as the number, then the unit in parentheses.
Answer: 5 (in)
